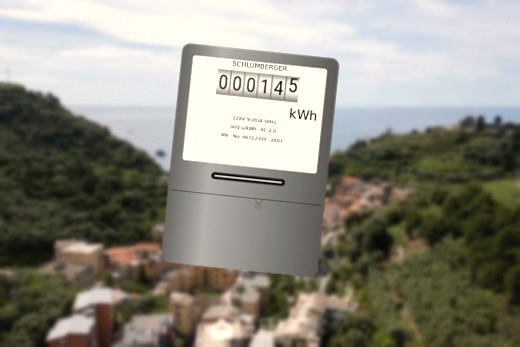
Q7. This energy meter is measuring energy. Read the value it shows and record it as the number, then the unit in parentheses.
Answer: 145 (kWh)
